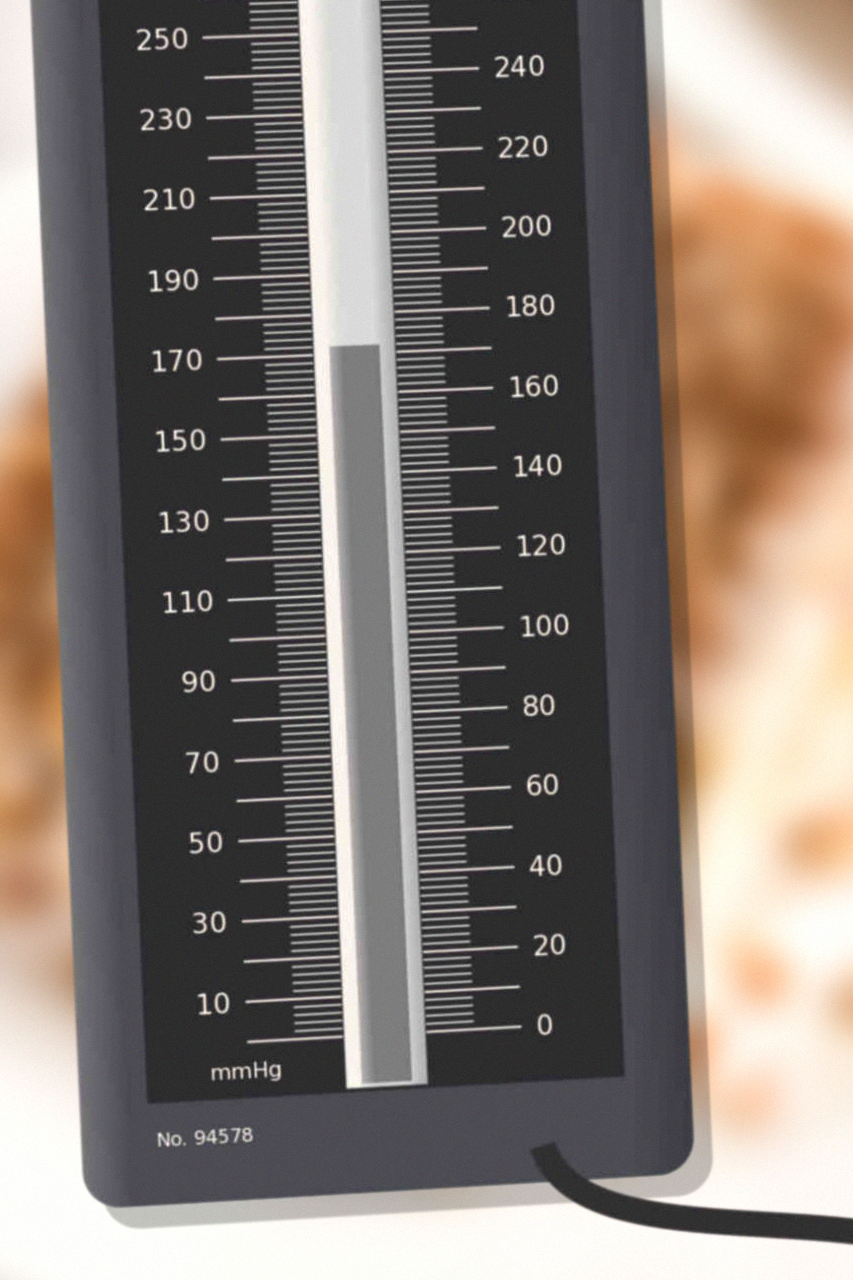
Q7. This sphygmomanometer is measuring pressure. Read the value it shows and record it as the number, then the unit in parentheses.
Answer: 172 (mmHg)
